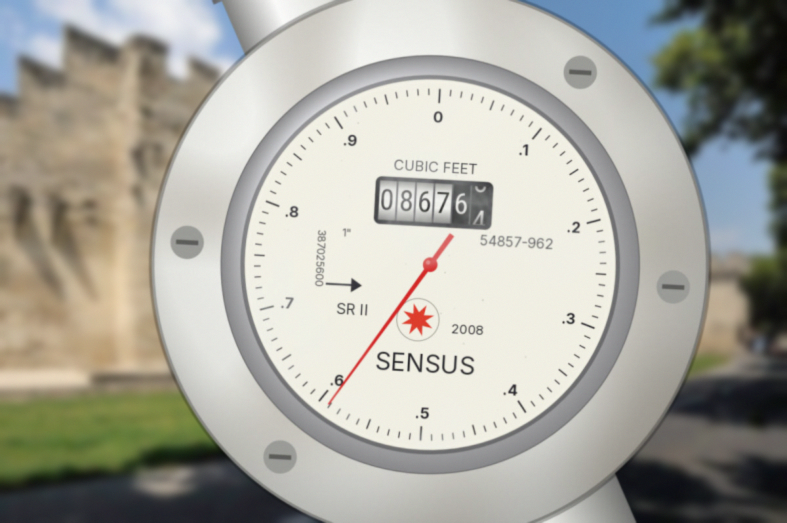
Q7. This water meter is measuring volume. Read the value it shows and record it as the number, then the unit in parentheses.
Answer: 86763.59 (ft³)
